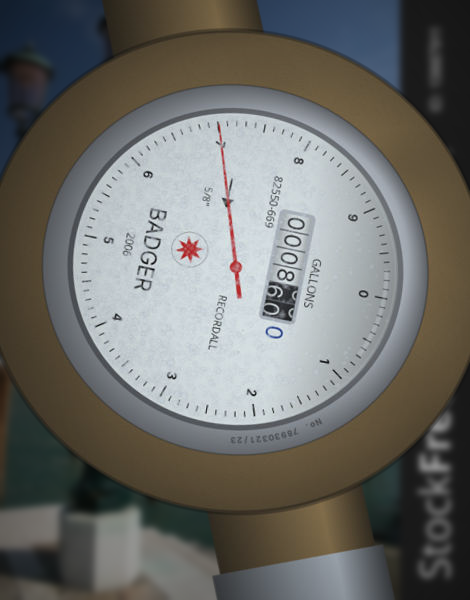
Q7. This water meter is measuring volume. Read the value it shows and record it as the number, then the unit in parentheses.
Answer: 8597.0 (gal)
